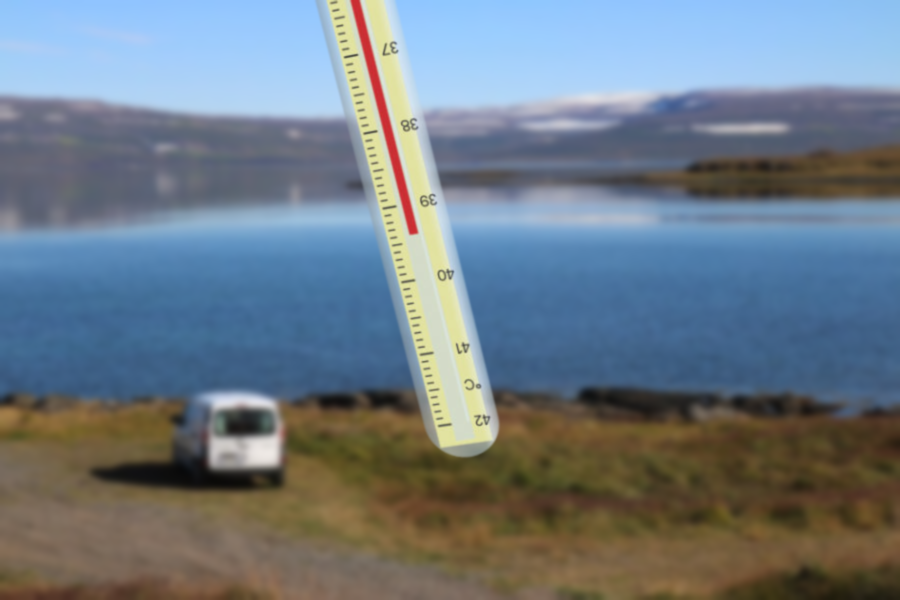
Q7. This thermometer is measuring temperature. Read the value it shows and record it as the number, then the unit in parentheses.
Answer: 39.4 (°C)
